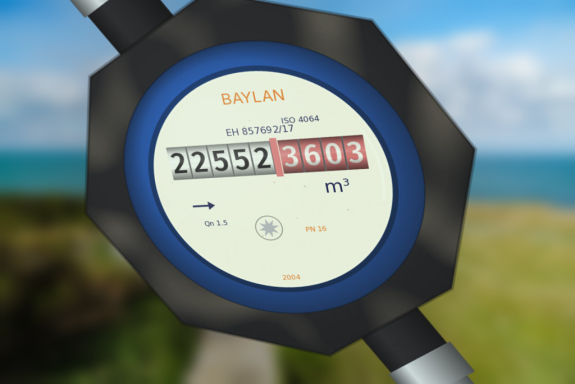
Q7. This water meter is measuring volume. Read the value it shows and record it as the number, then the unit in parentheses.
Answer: 22552.3603 (m³)
